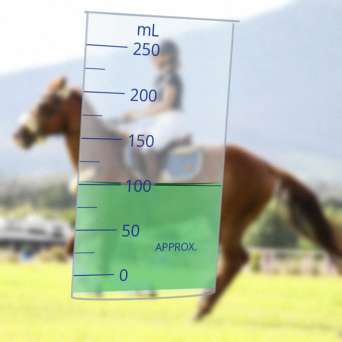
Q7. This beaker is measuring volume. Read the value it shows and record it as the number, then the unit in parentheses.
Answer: 100 (mL)
